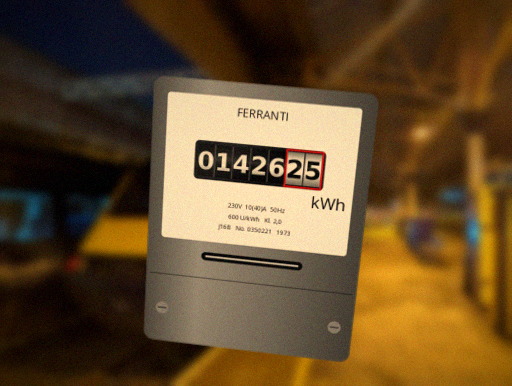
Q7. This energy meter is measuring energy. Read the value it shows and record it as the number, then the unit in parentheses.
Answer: 1426.25 (kWh)
